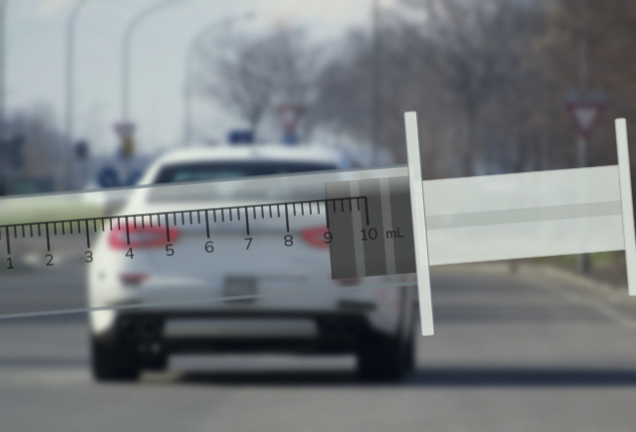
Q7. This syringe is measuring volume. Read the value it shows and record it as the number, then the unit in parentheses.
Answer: 9 (mL)
